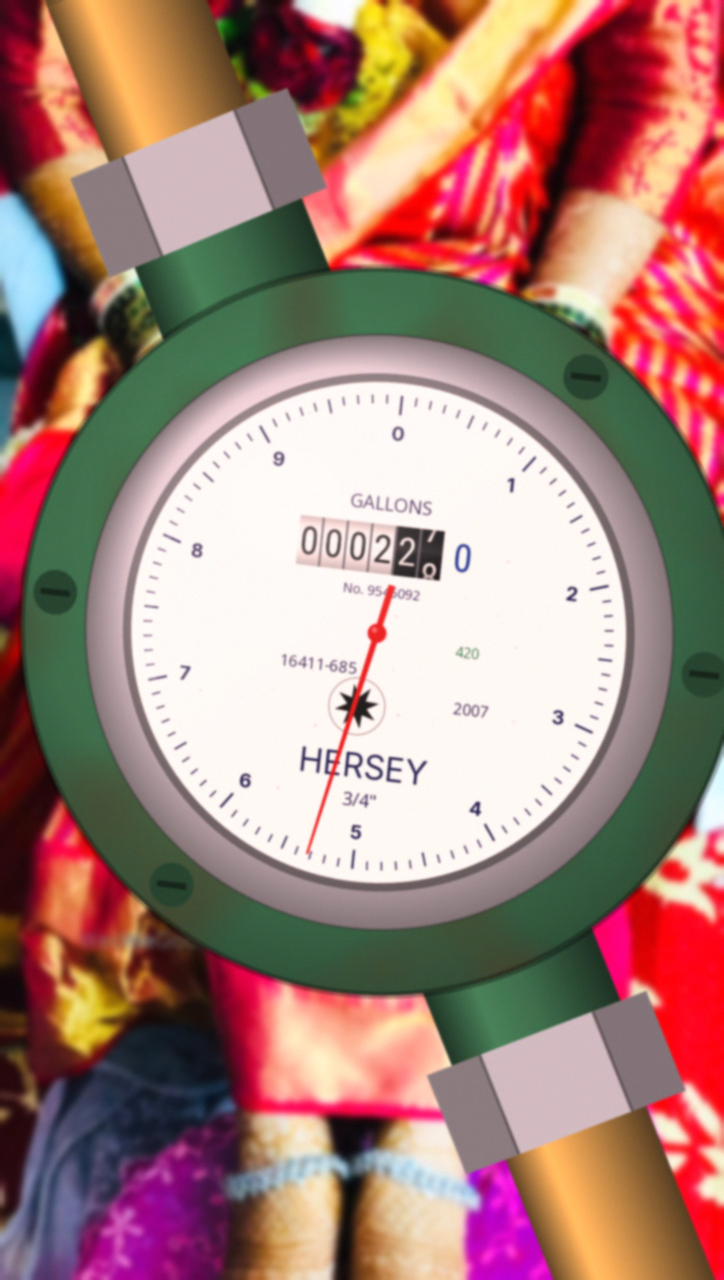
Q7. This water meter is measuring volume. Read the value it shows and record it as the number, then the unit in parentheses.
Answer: 2275.3 (gal)
